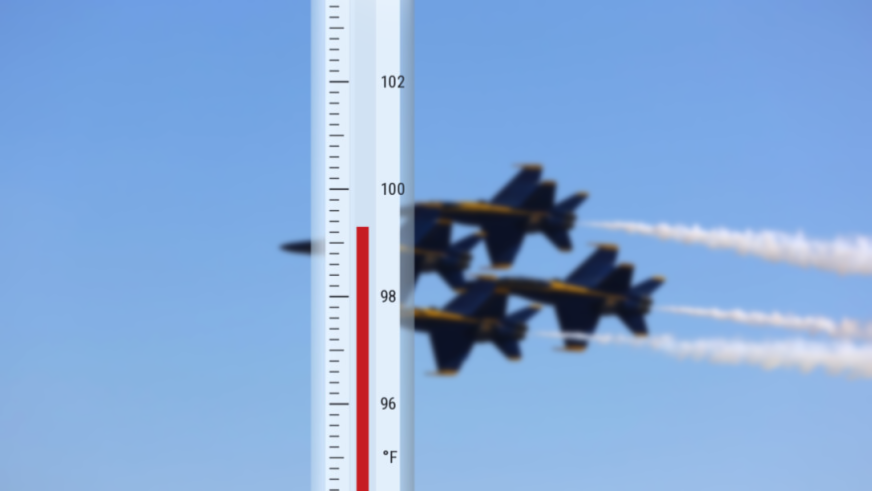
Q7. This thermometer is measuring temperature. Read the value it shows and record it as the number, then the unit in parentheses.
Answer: 99.3 (°F)
